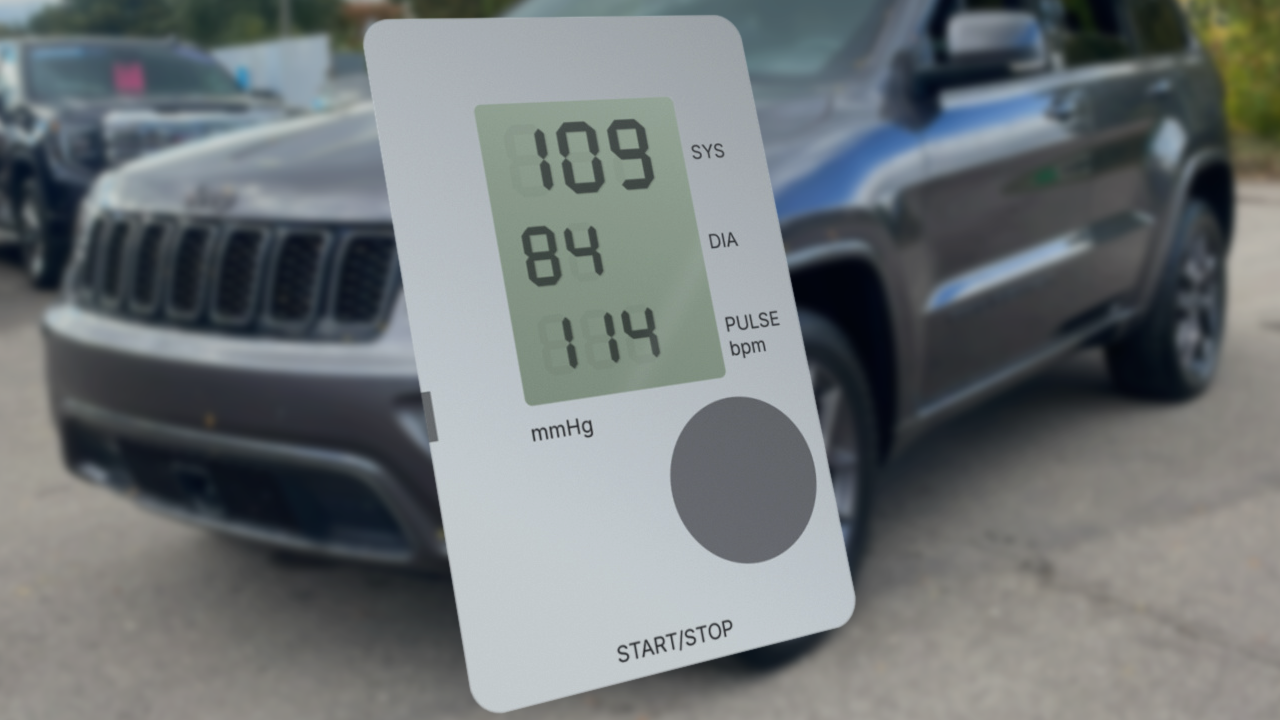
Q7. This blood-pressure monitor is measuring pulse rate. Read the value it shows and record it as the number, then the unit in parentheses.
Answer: 114 (bpm)
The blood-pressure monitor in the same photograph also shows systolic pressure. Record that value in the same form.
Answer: 109 (mmHg)
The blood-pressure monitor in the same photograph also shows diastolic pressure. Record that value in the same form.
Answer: 84 (mmHg)
